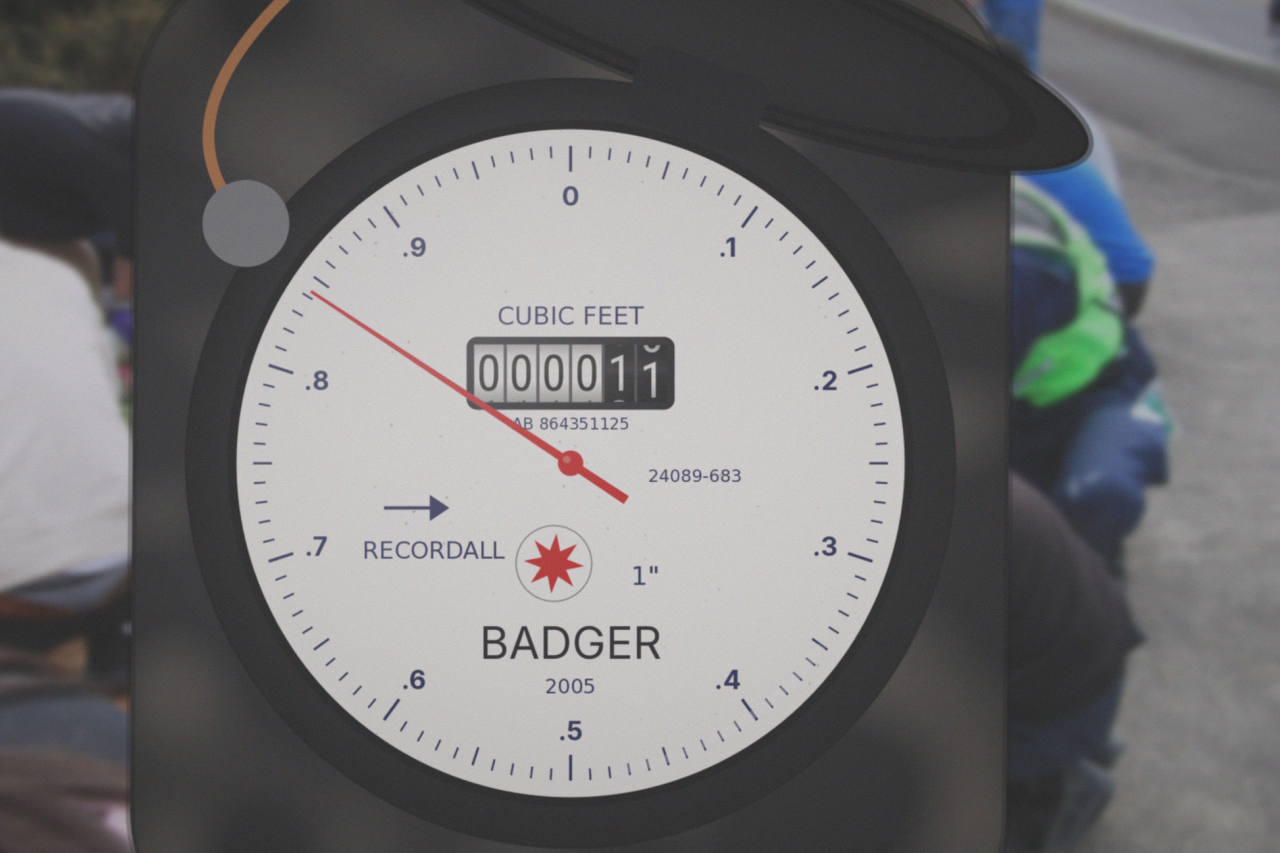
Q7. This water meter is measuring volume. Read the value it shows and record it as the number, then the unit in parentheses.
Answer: 10.84 (ft³)
